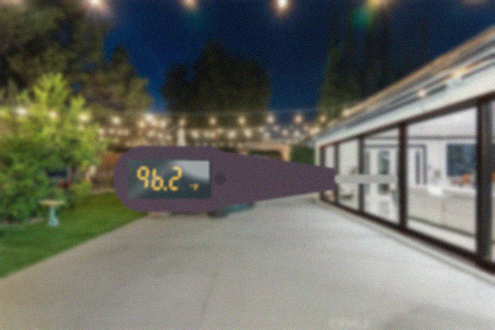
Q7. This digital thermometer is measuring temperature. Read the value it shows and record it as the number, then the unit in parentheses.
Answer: 96.2 (°F)
